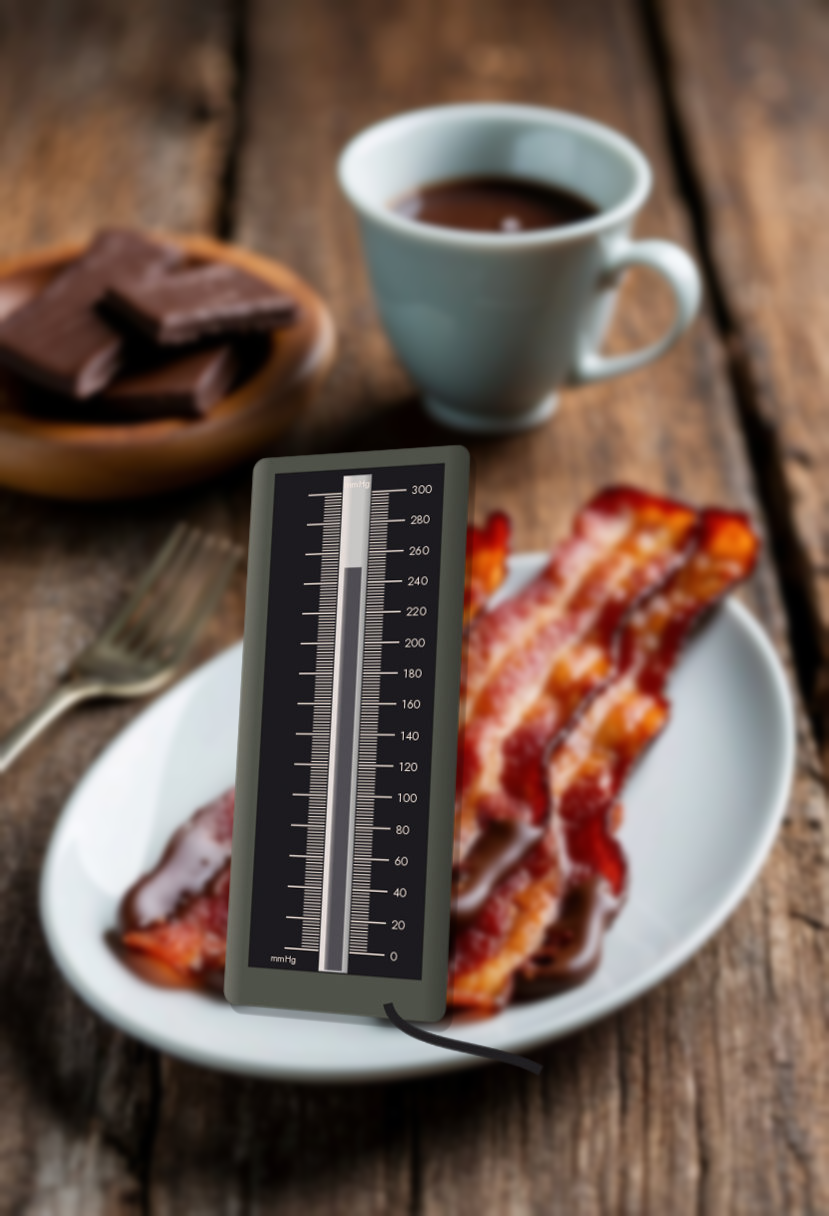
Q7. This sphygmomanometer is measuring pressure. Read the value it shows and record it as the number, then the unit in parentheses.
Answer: 250 (mmHg)
